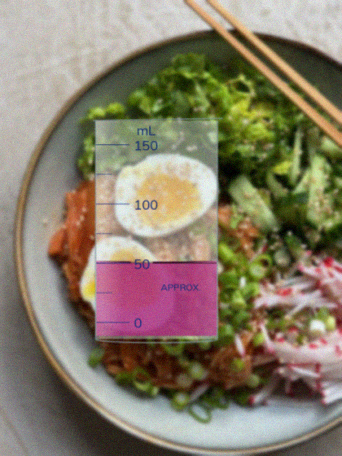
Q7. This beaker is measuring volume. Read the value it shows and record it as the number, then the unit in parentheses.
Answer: 50 (mL)
